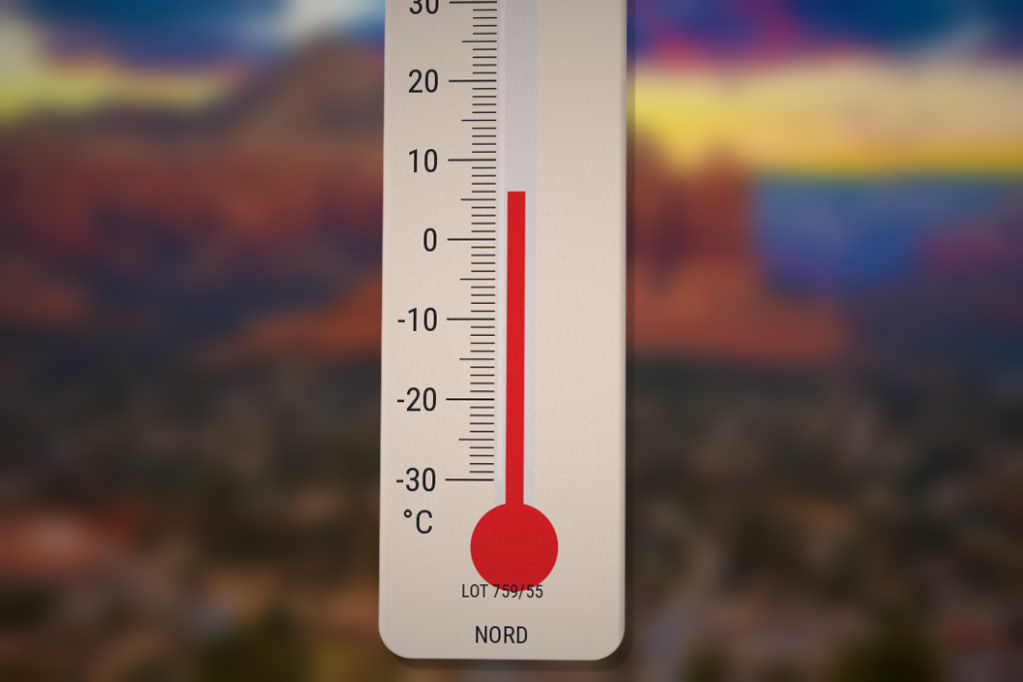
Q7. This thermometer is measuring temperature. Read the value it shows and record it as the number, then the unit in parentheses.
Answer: 6 (°C)
